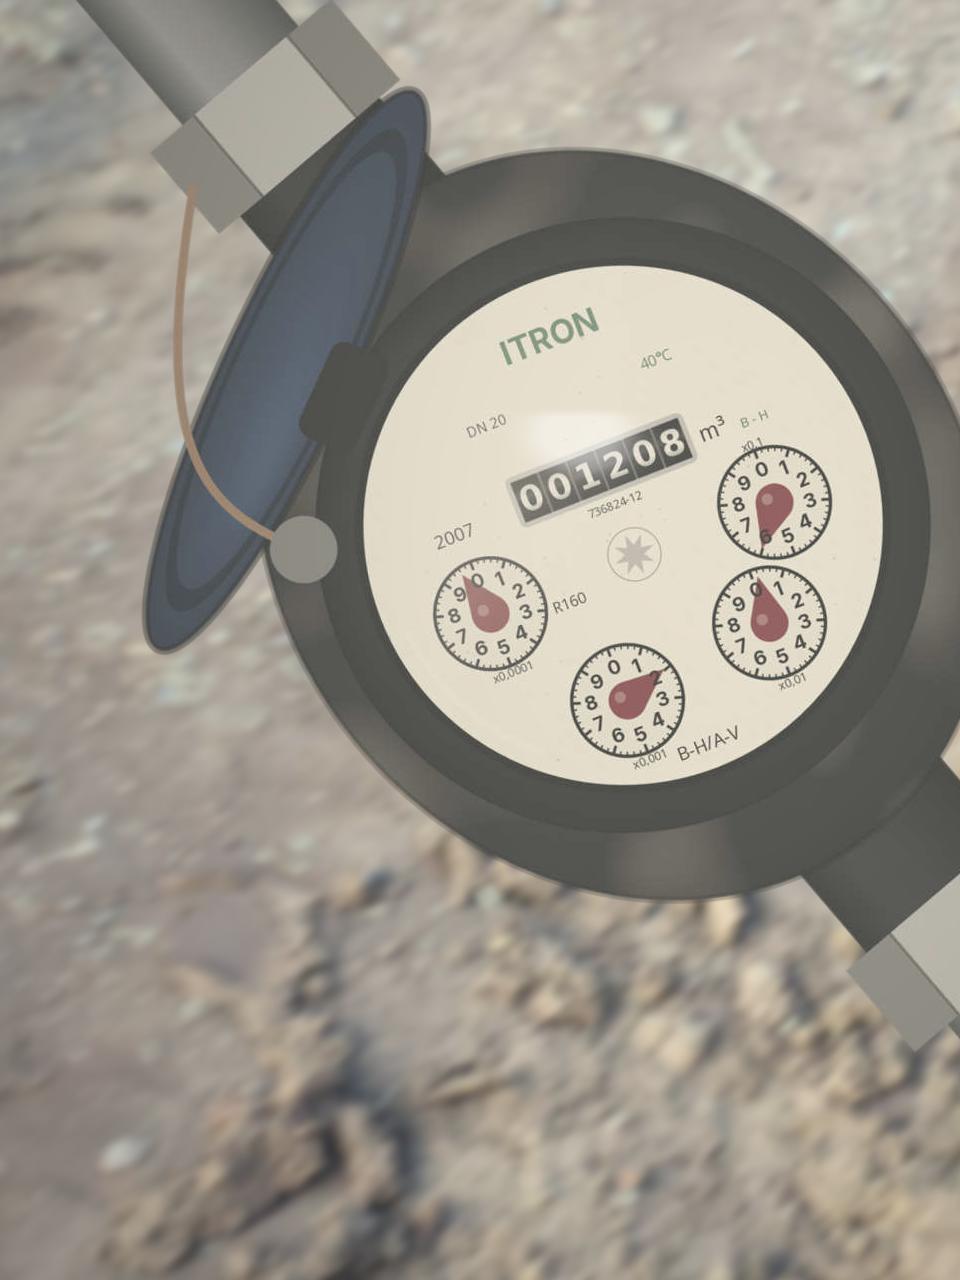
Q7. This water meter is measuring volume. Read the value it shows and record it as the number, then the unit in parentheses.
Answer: 1208.6019 (m³)
